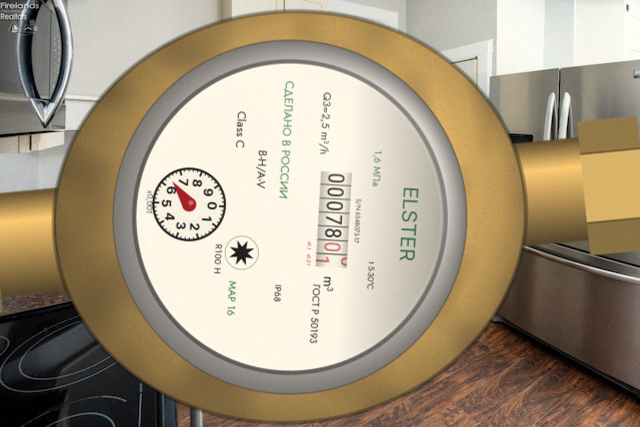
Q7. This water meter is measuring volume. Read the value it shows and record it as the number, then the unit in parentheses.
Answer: 78.006 (m³)
